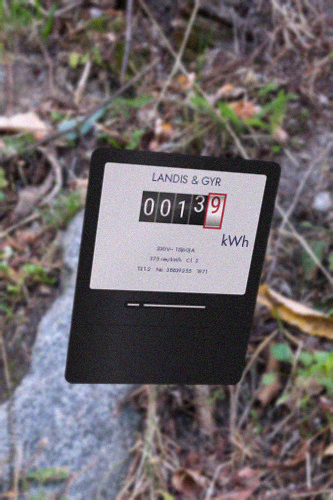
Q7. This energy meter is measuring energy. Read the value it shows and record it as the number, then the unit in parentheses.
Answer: 13.9 (kWh)
